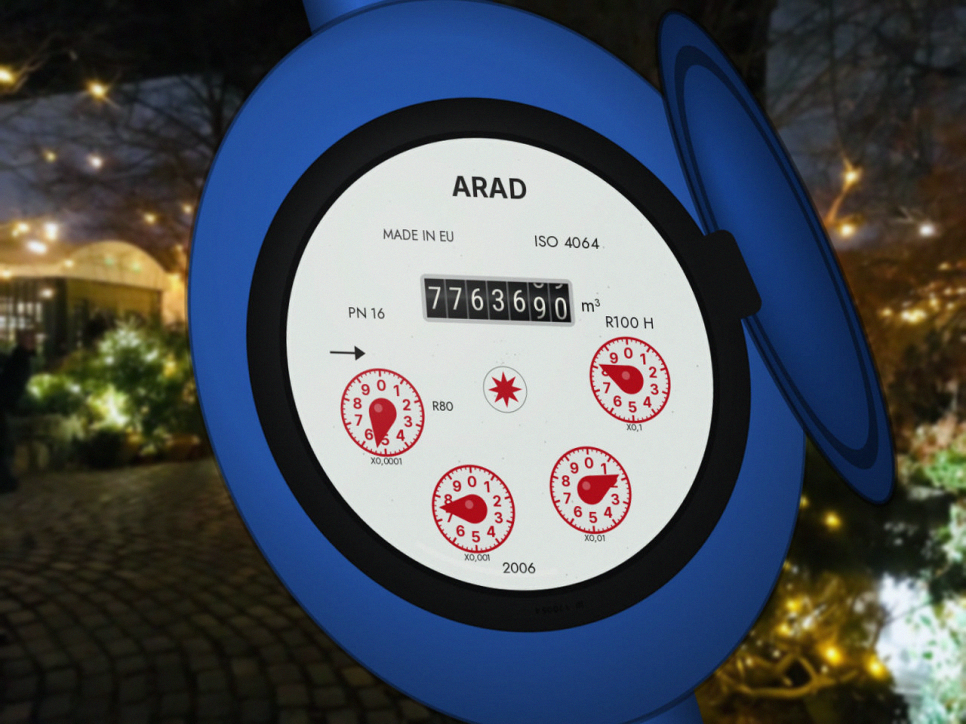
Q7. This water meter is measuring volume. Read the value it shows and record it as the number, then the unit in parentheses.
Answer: 7763689.8175 (m³)
